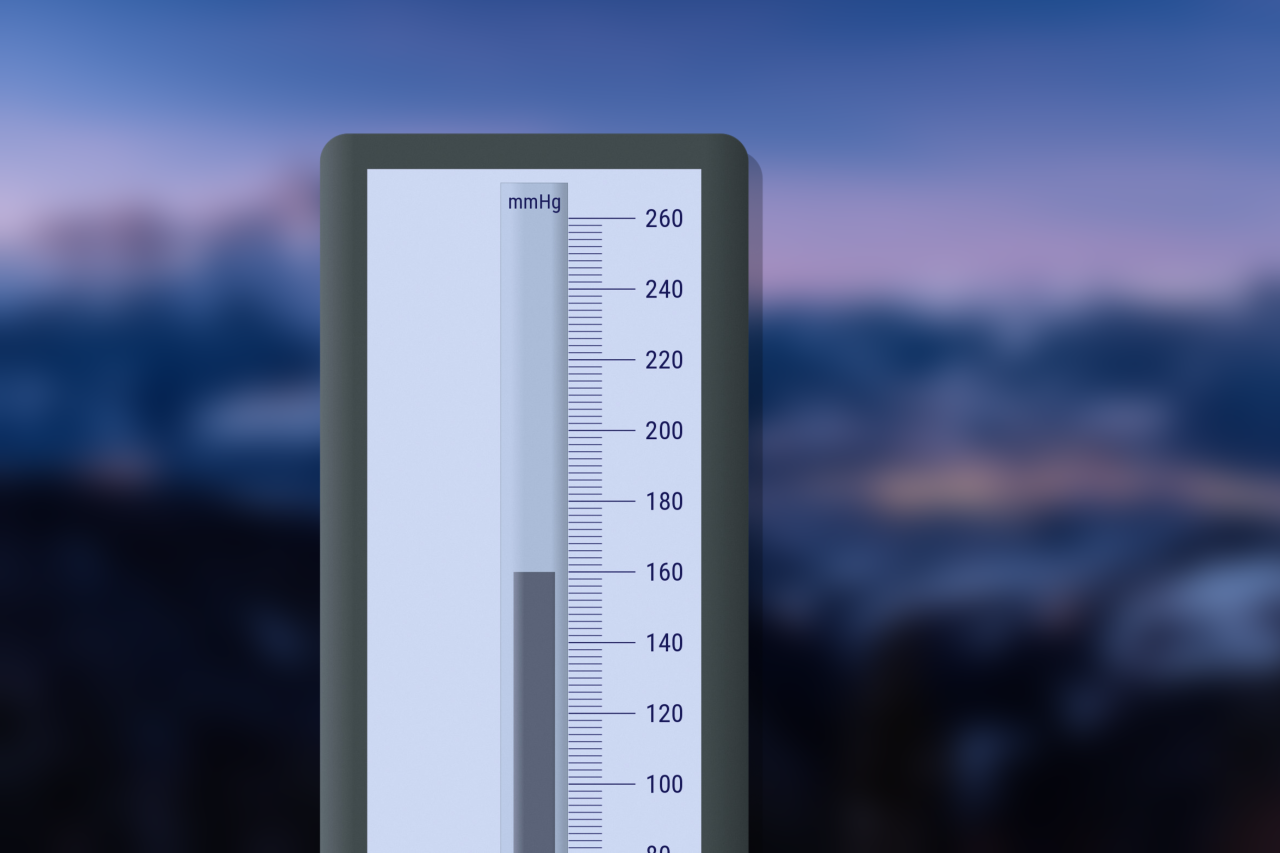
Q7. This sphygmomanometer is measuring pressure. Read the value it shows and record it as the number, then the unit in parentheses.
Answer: 160 (mmHg)
